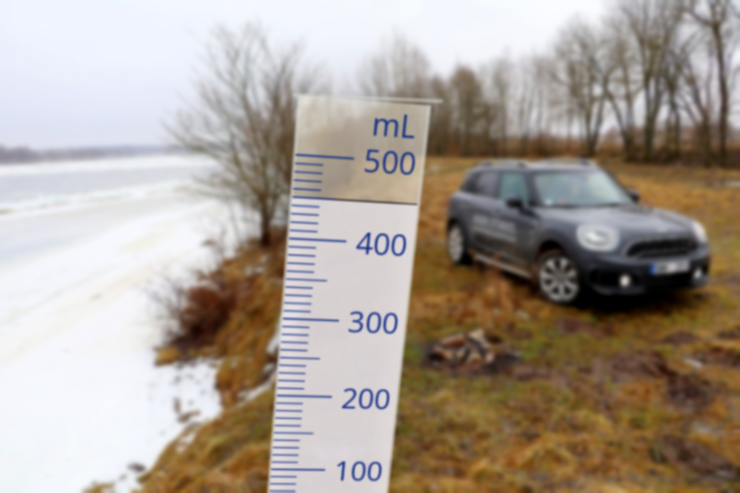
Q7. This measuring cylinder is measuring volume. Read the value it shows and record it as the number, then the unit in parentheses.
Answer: 450 (mL)
